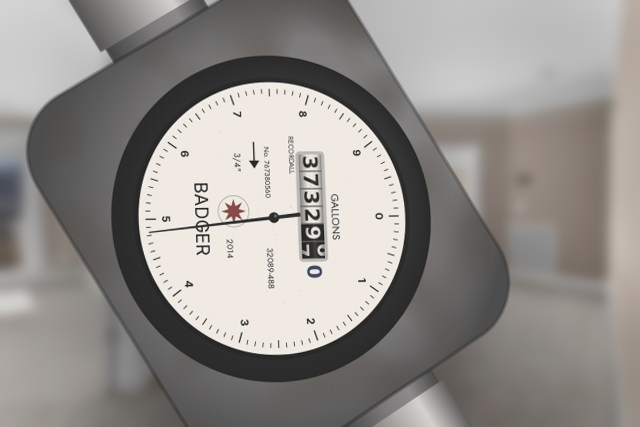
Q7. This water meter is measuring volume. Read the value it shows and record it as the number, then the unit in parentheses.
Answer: 3732964.8 (gal)
